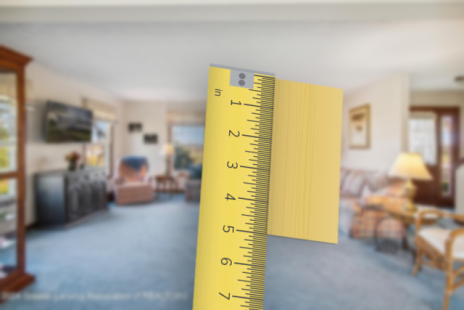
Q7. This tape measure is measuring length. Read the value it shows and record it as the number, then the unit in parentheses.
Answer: 5 (in)
